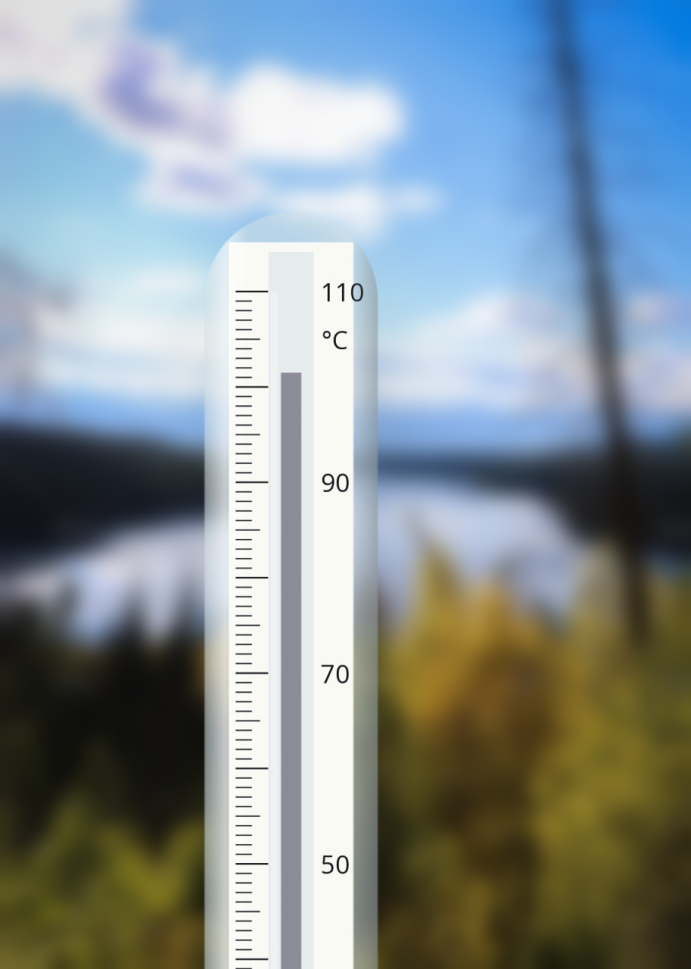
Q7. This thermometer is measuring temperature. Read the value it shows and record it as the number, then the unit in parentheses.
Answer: 101.5 (°C)
